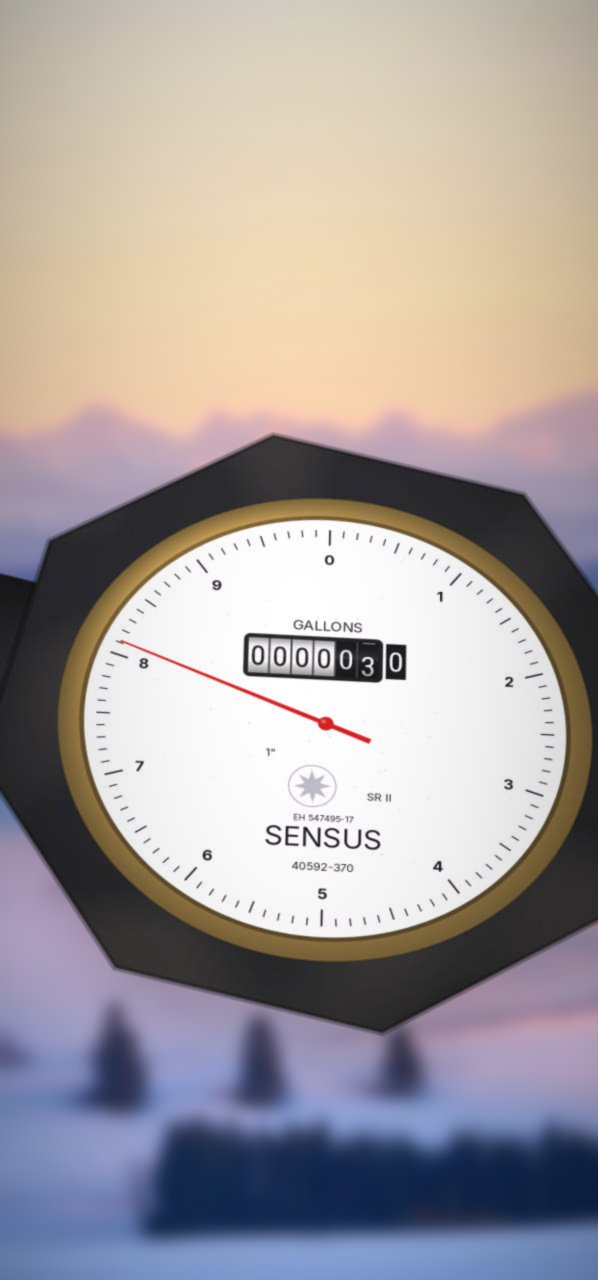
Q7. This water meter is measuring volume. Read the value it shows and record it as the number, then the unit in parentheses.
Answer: 28.1 (gal)
